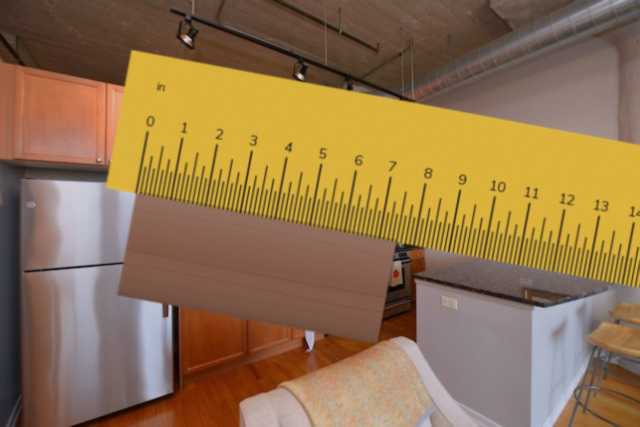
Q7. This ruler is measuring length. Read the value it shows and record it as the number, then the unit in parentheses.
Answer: 7.5 (in)
